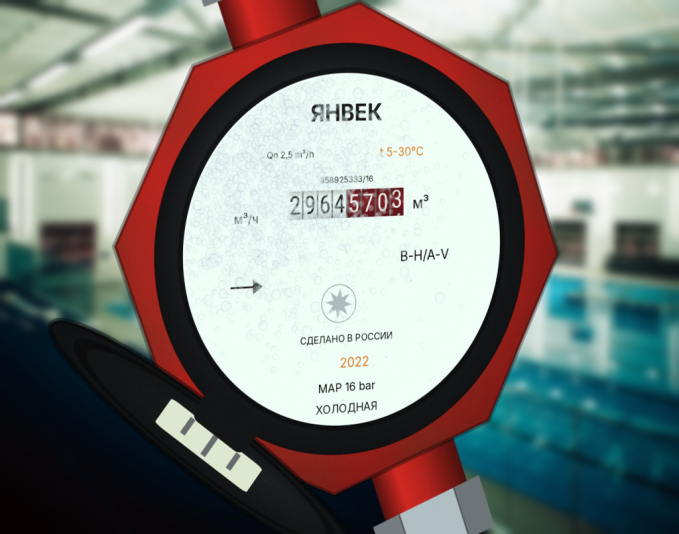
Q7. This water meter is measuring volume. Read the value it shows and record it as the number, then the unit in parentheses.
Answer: 2964.5703 (m³)
